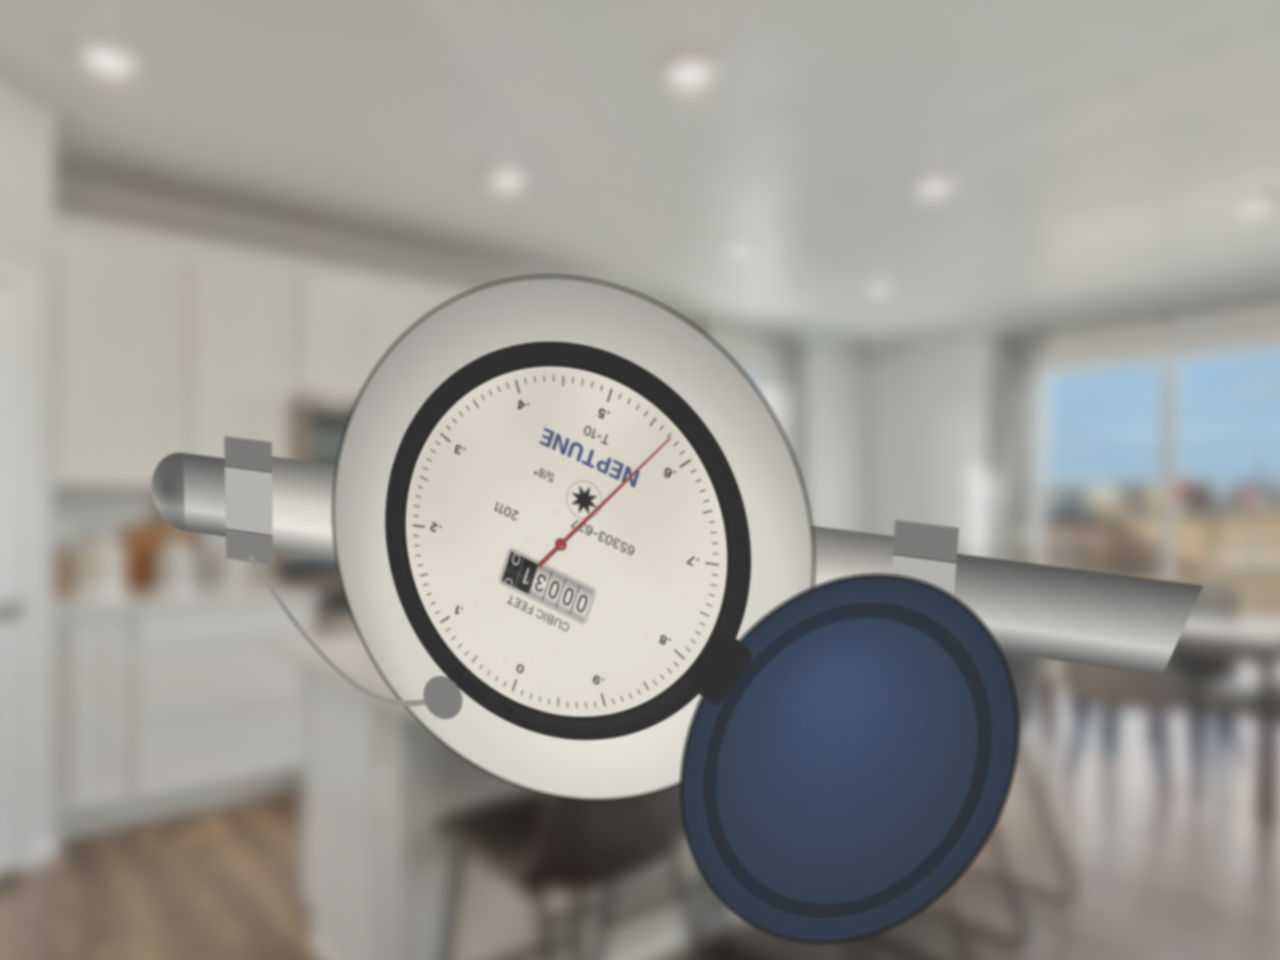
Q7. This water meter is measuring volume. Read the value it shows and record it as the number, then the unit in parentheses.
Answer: 318.57 (ft³)
